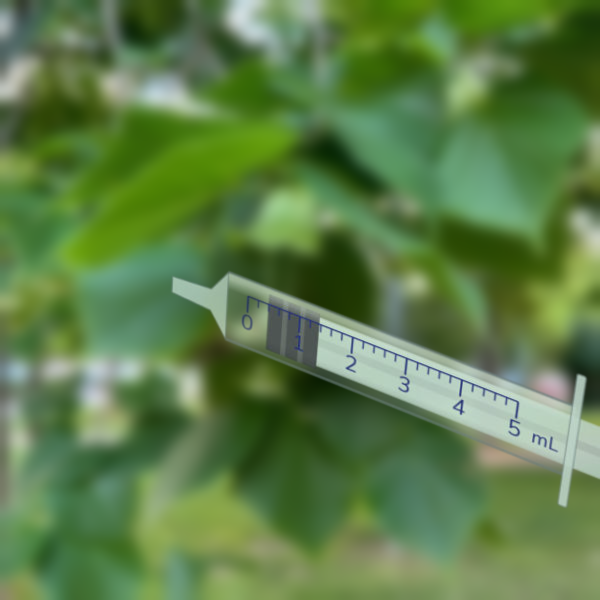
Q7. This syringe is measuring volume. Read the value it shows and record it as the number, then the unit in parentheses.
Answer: 0.4 (mL)
